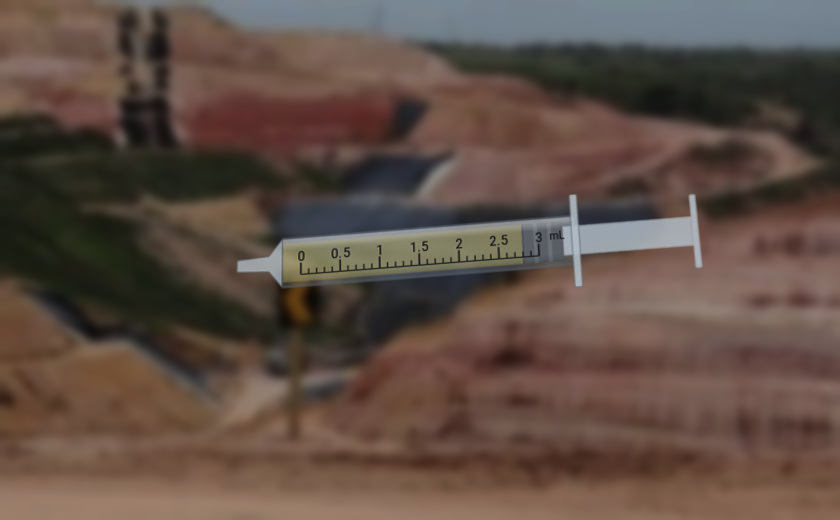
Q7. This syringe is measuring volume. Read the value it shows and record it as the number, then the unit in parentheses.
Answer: 2.8 (mL)
